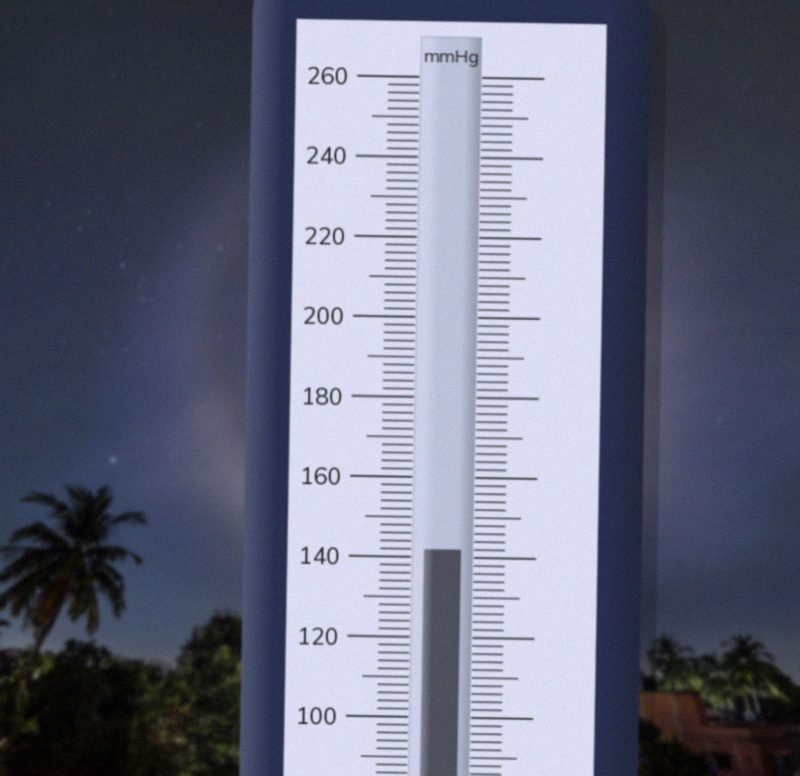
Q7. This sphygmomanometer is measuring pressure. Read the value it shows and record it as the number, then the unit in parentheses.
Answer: 142 (mmHg)
